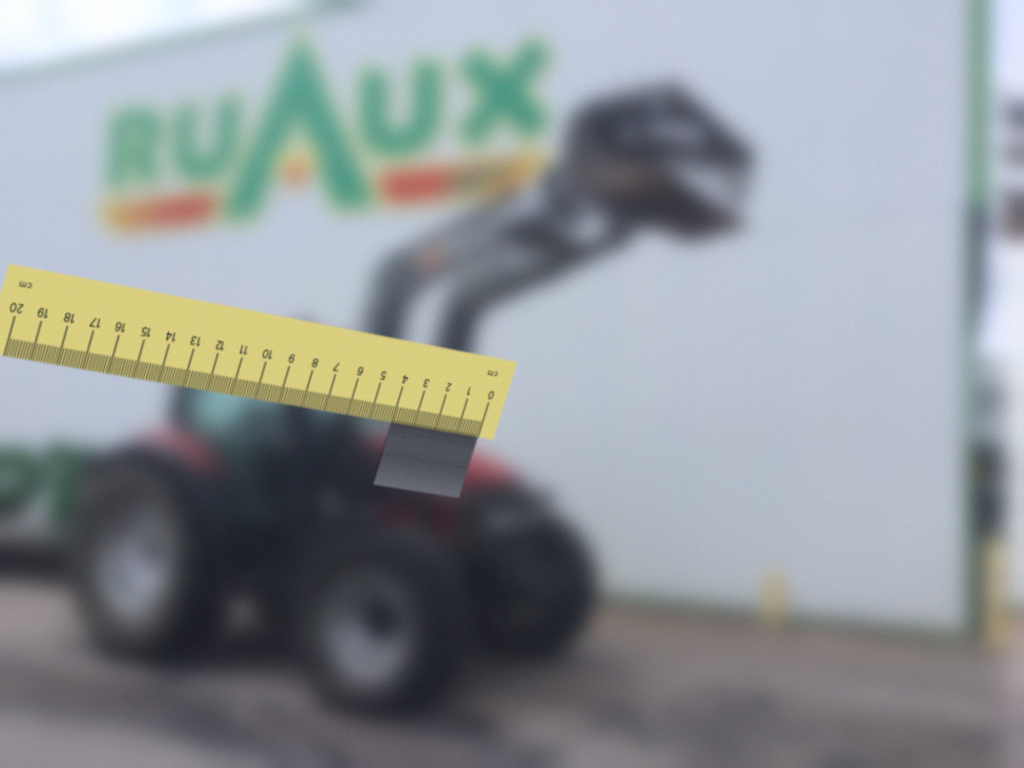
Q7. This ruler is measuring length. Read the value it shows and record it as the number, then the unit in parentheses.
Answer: 4 (cm)
